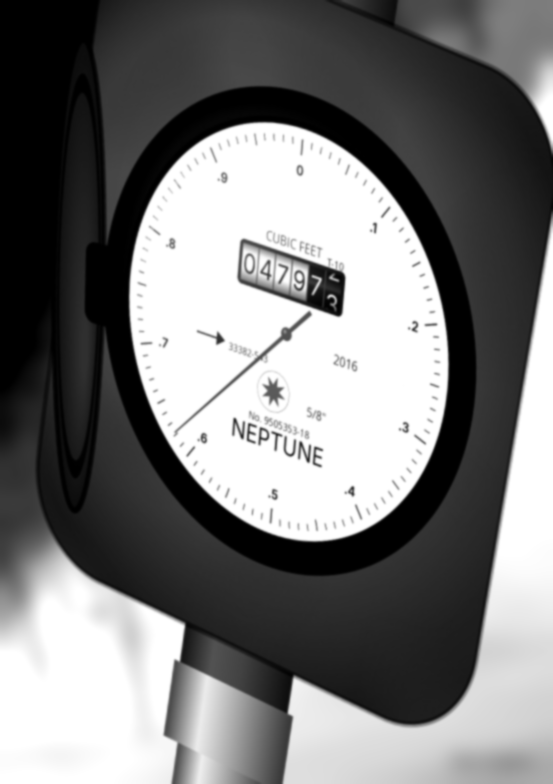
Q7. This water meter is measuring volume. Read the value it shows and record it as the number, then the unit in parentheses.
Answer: 47972.62 (ft³)
